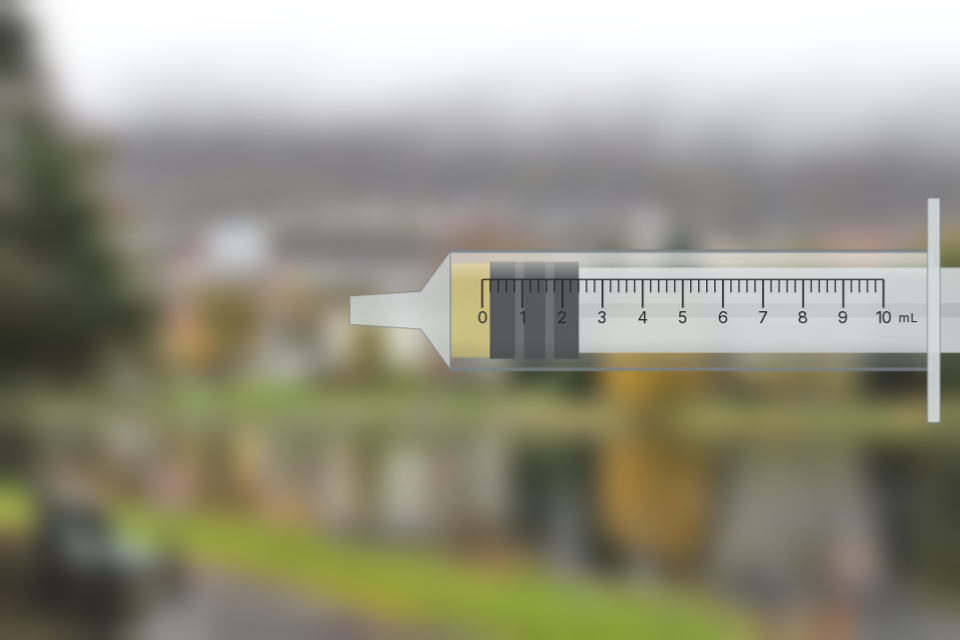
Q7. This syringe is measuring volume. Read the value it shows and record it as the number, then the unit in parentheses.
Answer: 0.2 (mL)
